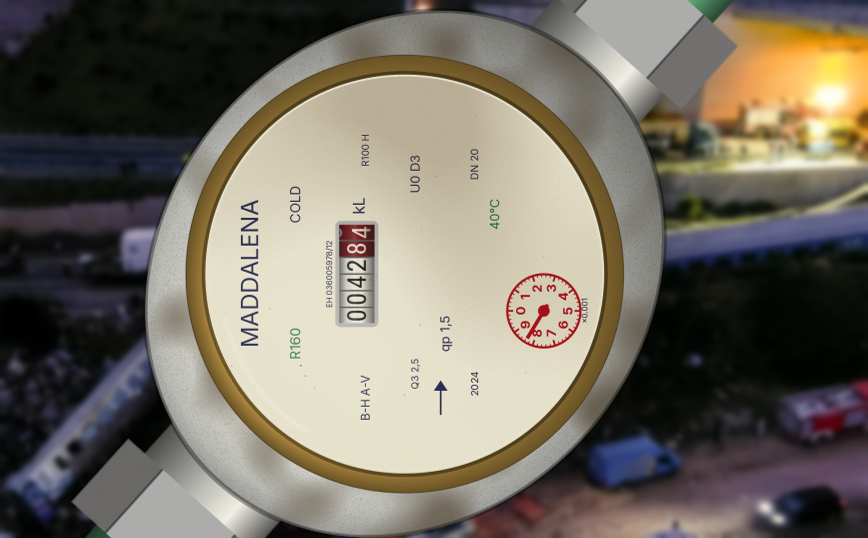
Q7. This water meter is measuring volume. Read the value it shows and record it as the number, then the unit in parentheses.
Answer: 42.838 (kL)
